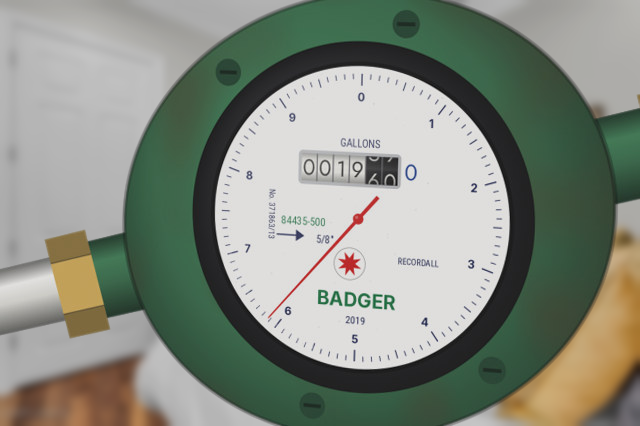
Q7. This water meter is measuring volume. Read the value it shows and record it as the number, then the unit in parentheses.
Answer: 19596.1 (gal)
